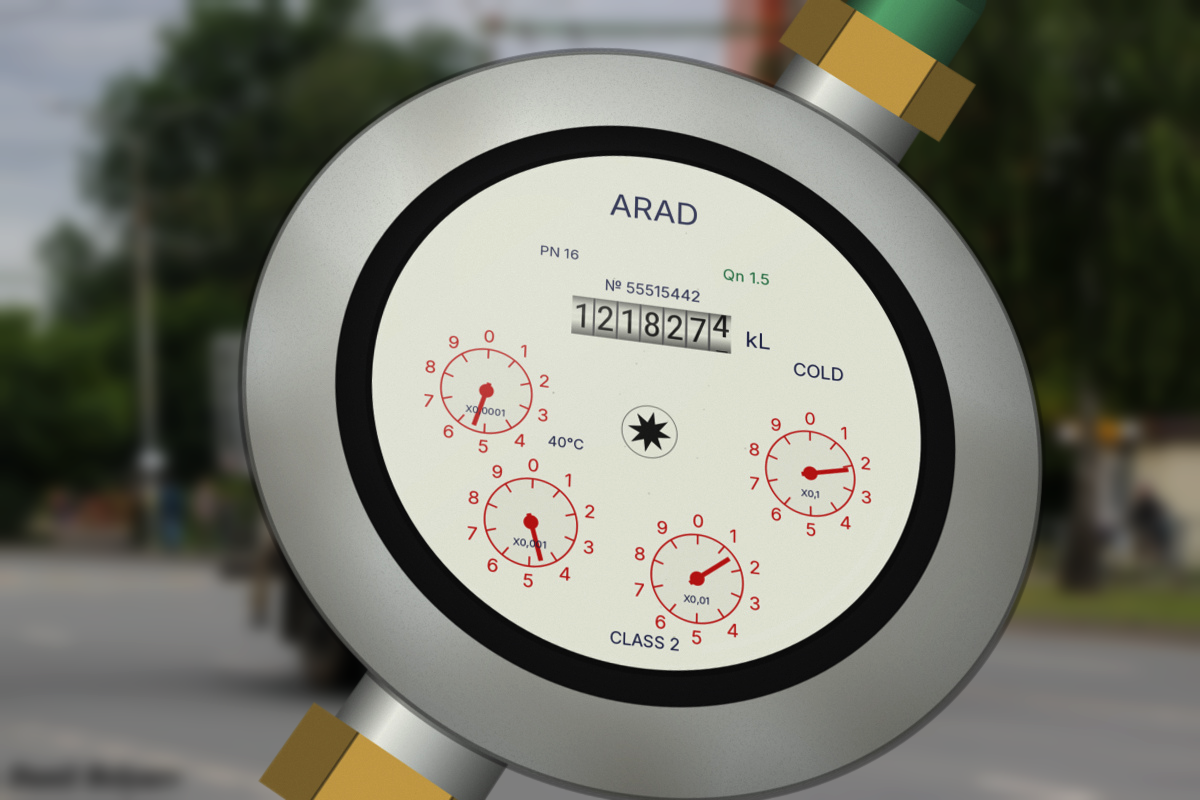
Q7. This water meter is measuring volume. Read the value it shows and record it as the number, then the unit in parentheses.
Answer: 1218274.2145 (kL)
